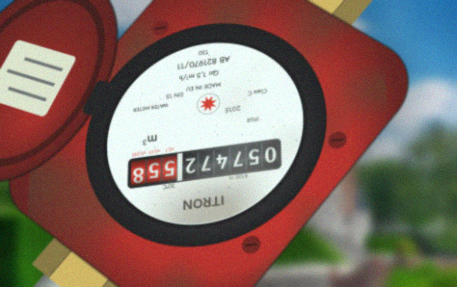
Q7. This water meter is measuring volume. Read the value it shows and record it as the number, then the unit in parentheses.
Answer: 57472.558 (m³)
